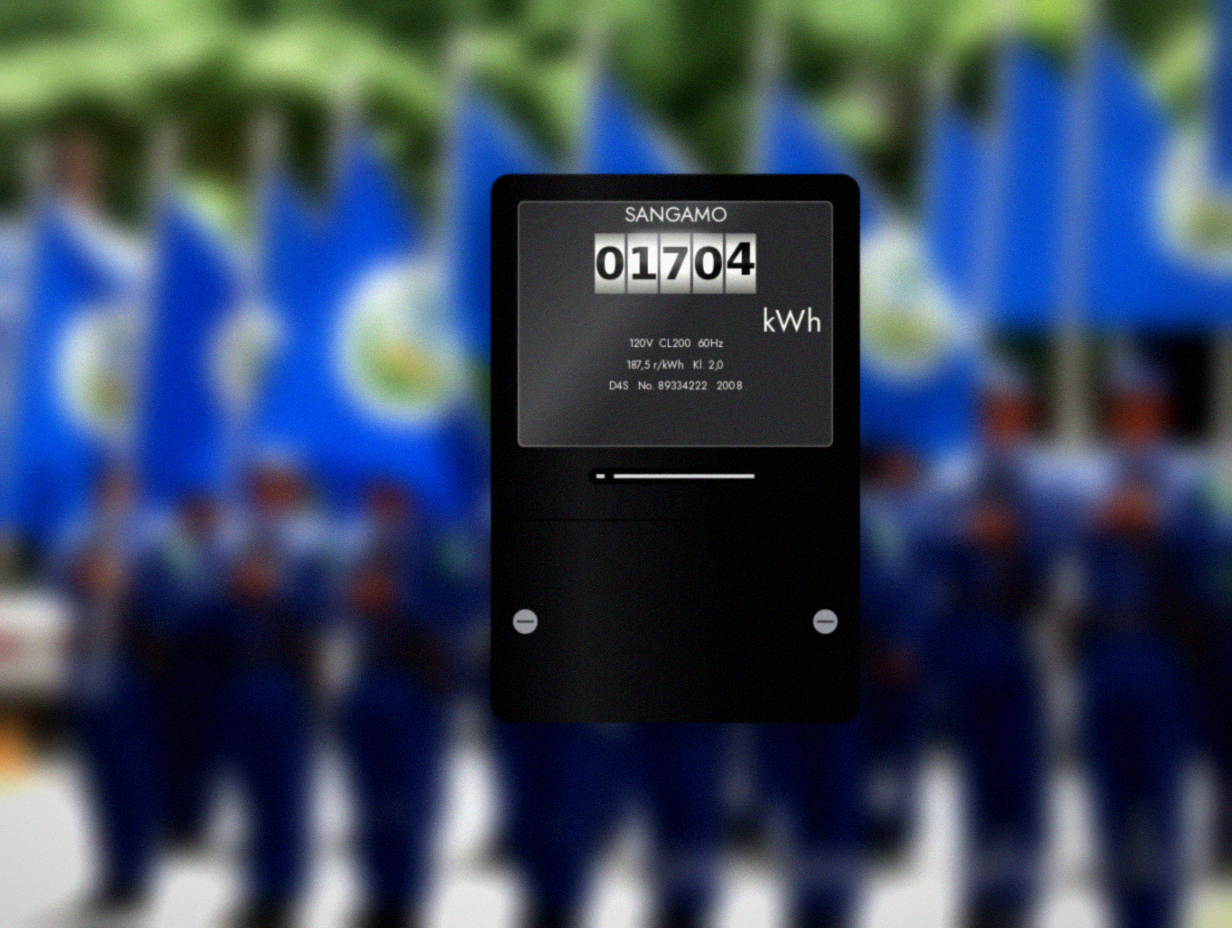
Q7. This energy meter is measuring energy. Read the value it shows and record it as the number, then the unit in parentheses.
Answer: 1704 (kWh)
